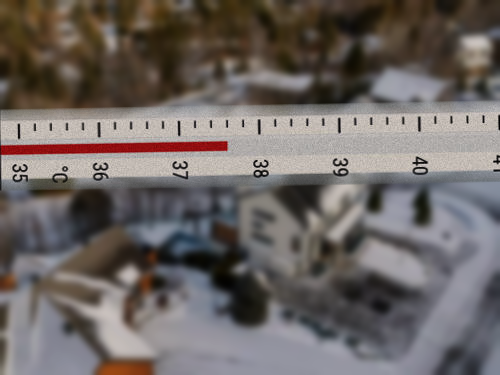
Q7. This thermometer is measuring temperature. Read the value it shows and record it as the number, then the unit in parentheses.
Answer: 37.6 (°C)
